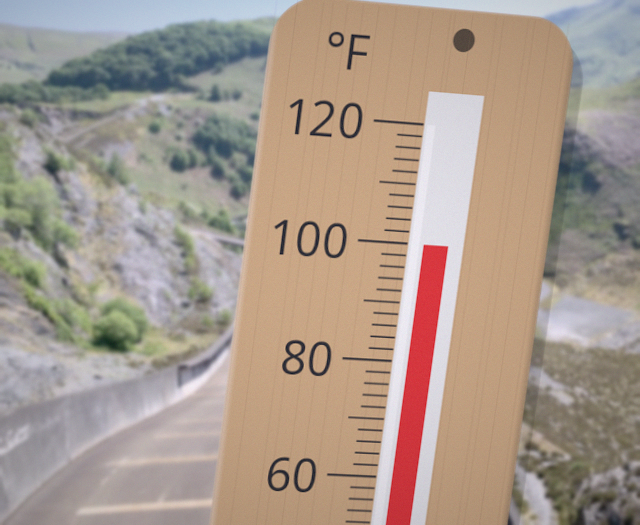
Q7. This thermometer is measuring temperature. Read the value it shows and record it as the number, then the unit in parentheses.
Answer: 100 (°F)
